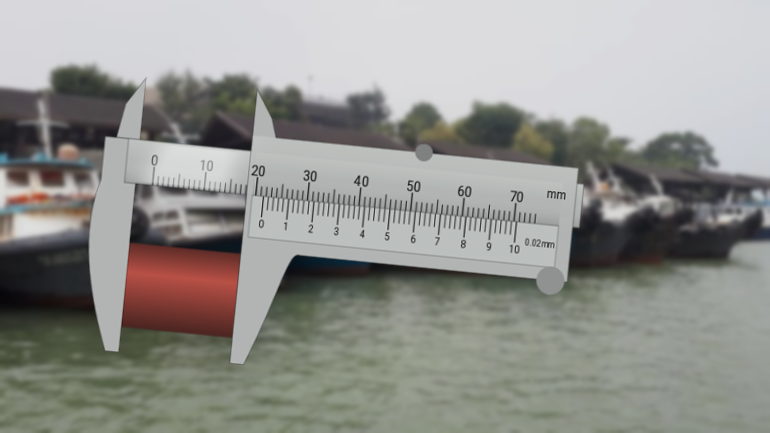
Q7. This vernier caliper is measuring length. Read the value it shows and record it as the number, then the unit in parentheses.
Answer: 21.5 (mm)
